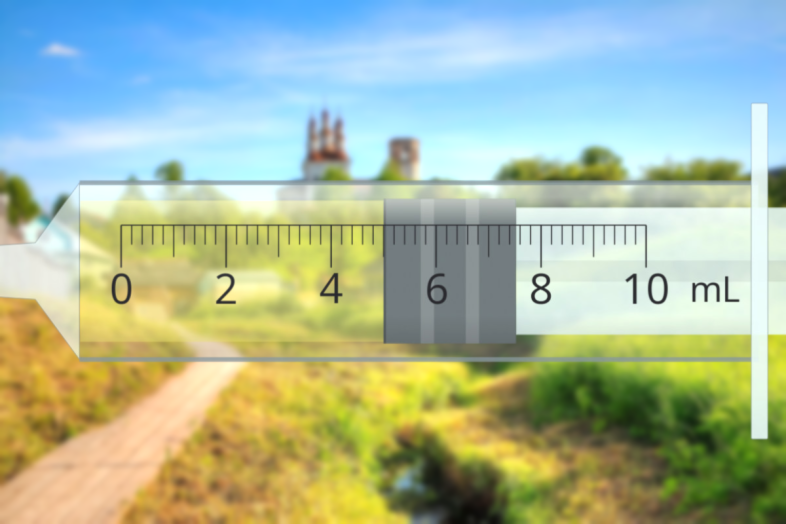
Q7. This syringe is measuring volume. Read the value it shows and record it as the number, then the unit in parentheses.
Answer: 5 (mL)
